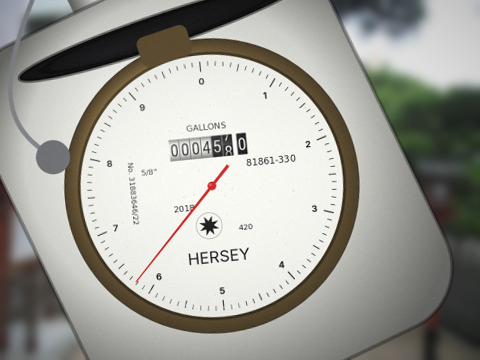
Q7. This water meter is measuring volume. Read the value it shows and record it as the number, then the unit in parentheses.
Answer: 4576.2 (gal)
